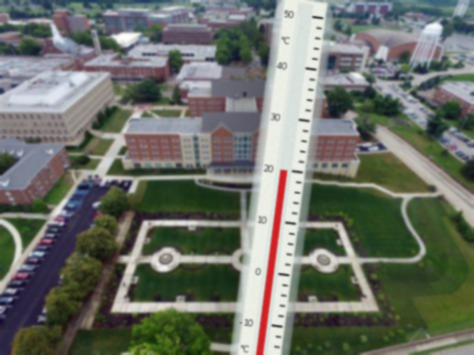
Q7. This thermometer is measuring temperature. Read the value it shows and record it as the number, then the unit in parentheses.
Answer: 20 (°C)
